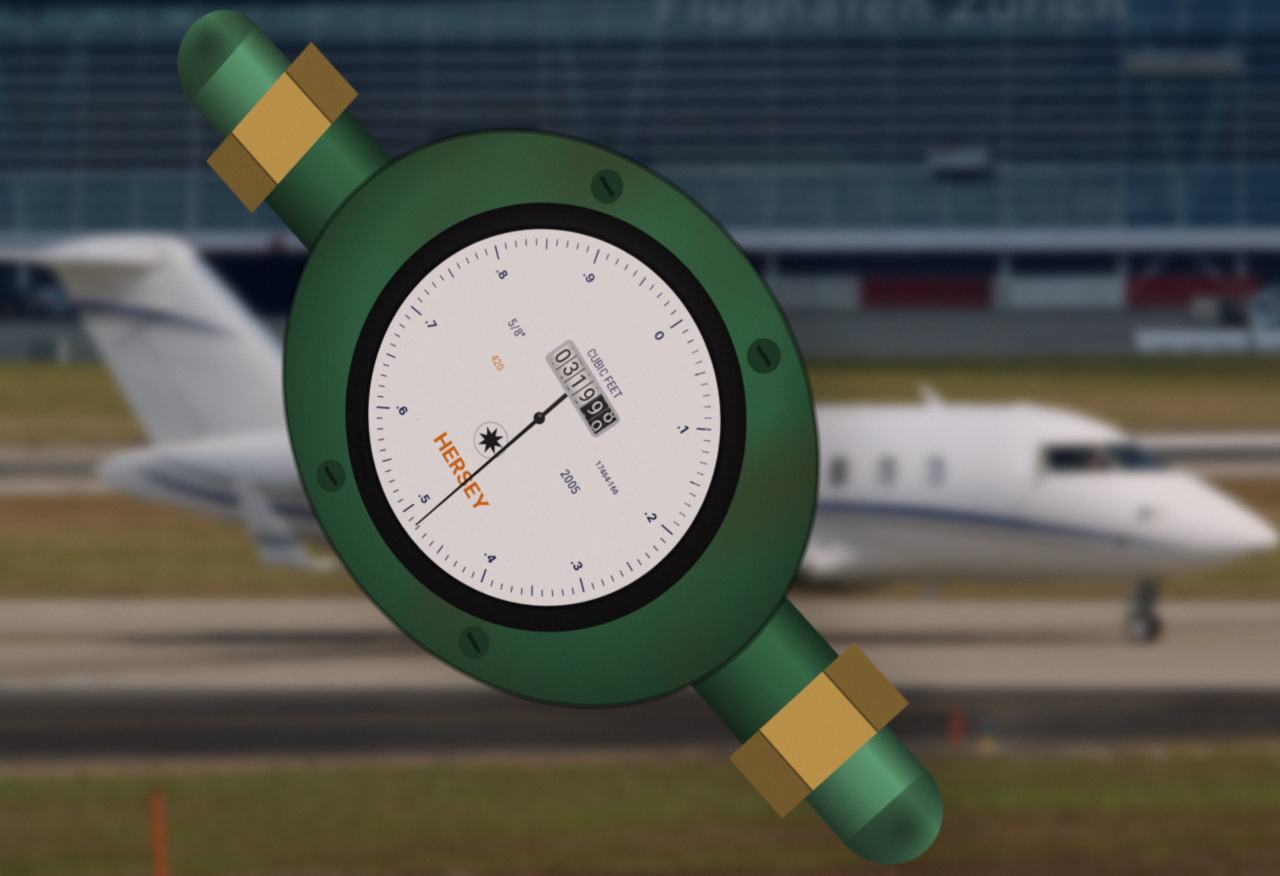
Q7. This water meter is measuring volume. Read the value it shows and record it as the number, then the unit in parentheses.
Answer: 31998.48 (ft³)
